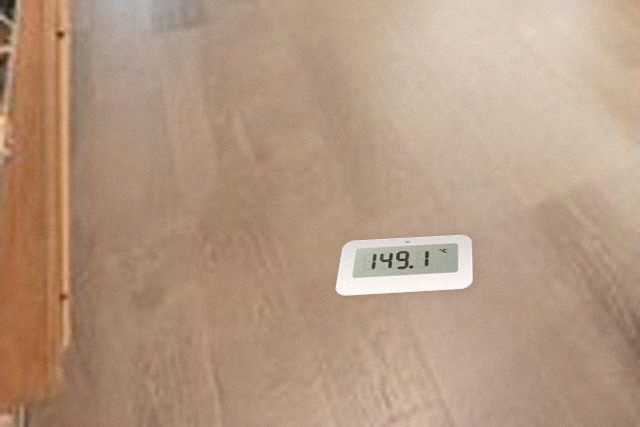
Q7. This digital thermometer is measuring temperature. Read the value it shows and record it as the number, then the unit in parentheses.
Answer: 149.1 (°C)
